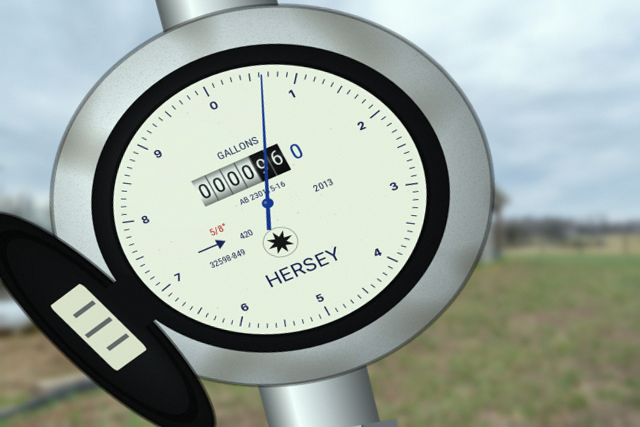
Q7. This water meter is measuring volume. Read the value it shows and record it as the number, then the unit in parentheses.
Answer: 960.6 (gal)
